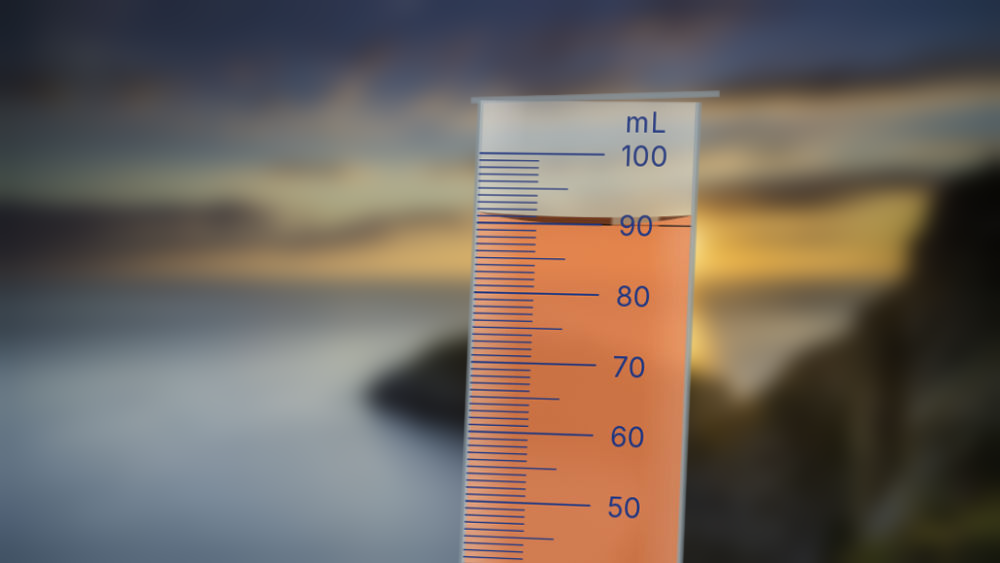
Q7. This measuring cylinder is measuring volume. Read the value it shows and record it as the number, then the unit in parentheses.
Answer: 90 (mL)
